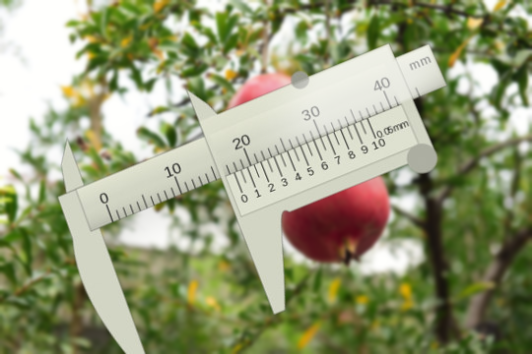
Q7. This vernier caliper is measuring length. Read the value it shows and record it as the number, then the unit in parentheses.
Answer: 17.6 (mm)
